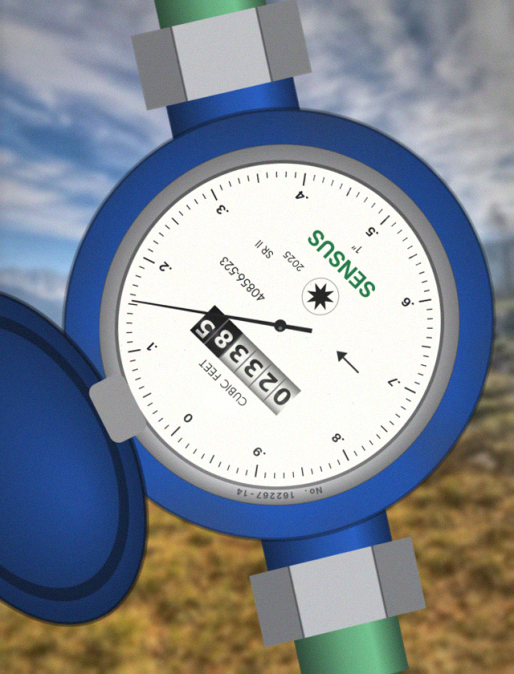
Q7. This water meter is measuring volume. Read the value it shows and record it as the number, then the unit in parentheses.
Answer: 23385.15 (ft³)
